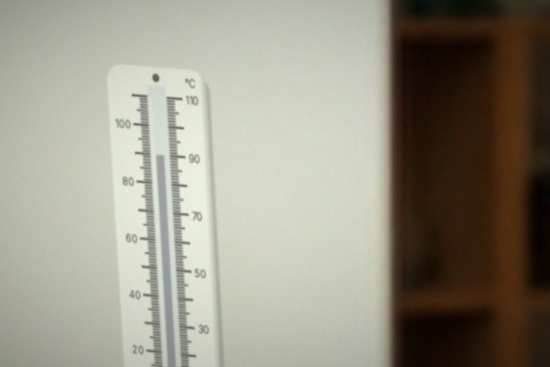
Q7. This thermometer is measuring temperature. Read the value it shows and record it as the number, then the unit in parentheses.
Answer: 90 (°C)
